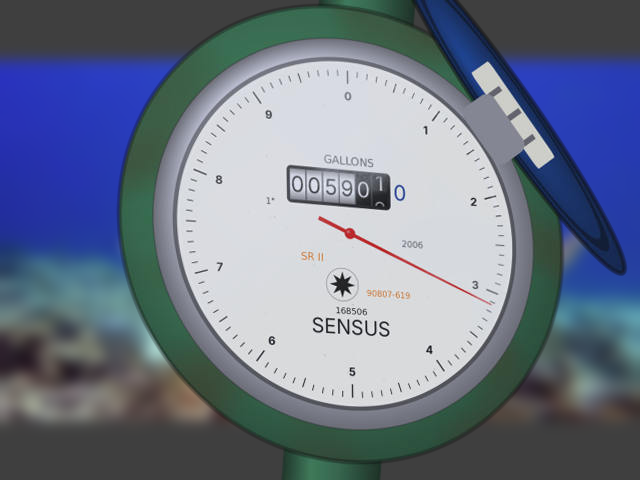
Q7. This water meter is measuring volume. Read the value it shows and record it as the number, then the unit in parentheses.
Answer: 59013.1 (gal)
